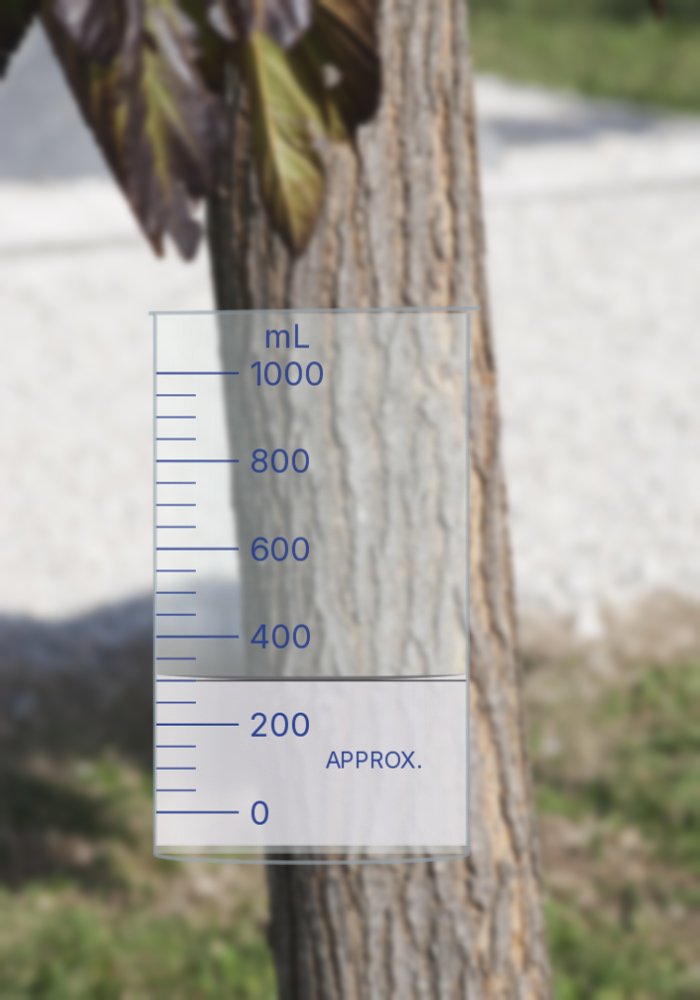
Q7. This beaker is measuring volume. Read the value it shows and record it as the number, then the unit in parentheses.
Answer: 300 (mL)
